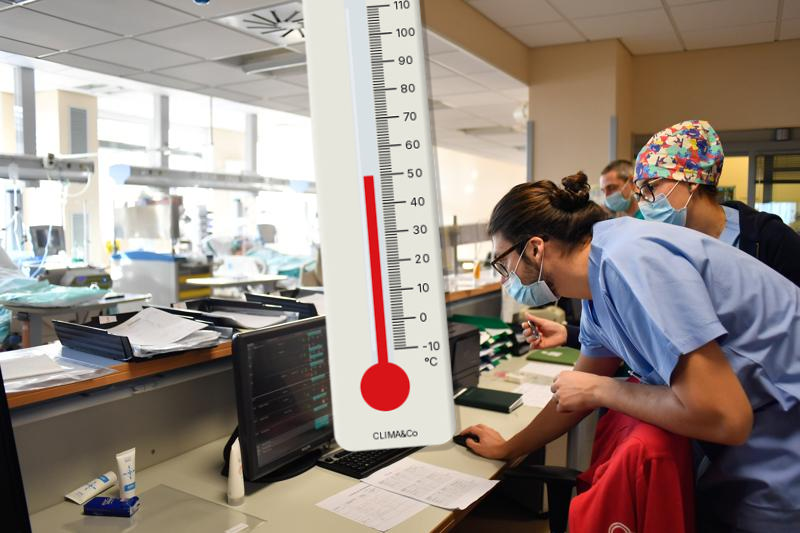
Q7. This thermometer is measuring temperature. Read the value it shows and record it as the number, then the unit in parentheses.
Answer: 50 (°C)
